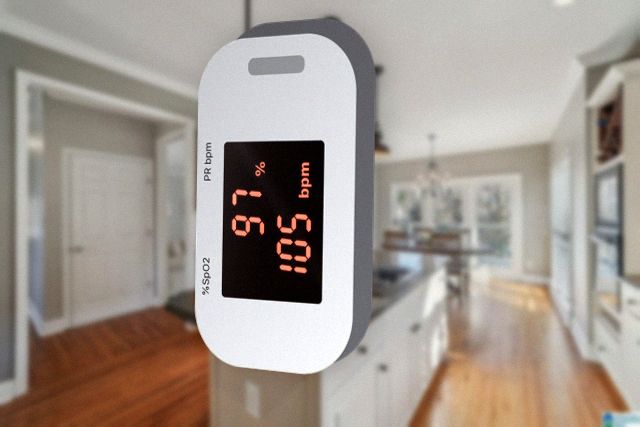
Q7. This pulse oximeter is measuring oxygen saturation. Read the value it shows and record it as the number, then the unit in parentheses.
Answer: 97 (%)
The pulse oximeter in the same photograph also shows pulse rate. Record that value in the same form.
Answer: 105 (bpm)
